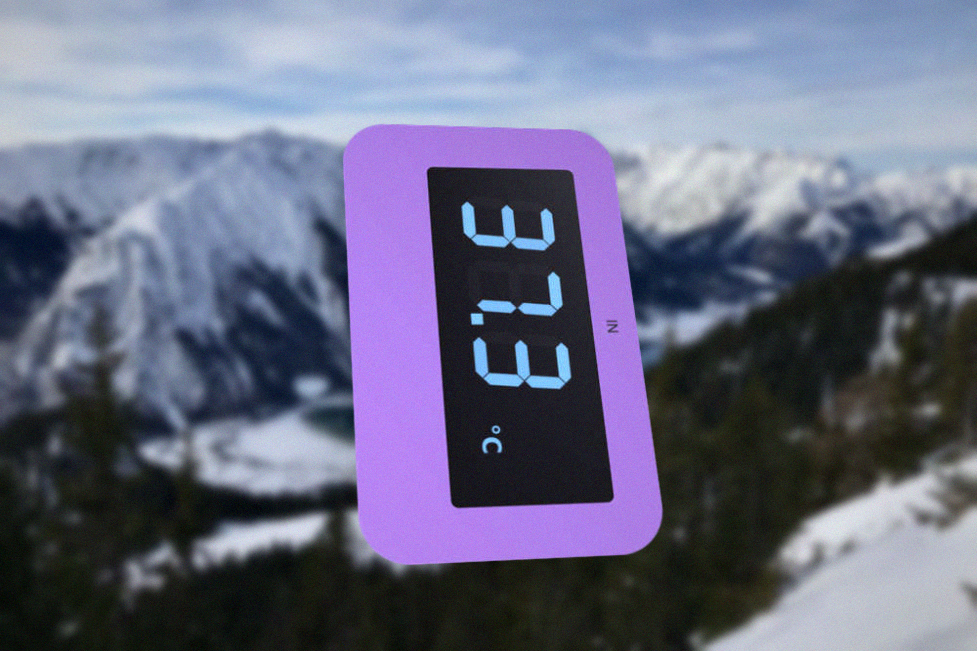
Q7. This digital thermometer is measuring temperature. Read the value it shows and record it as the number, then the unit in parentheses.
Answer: 37.3 (°C)
